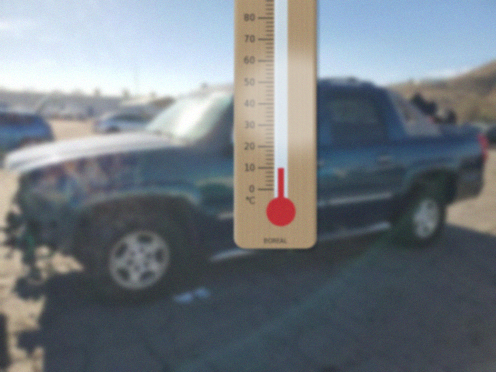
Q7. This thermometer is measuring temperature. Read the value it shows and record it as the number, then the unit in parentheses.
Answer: 10 (°C)
